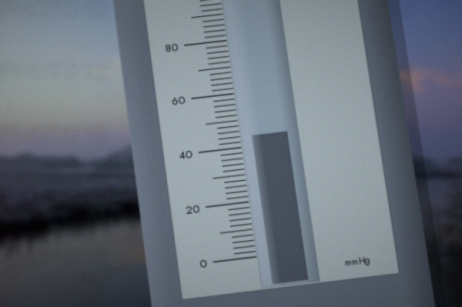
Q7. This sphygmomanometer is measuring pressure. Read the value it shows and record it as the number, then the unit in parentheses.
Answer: 44 (mmHg)
